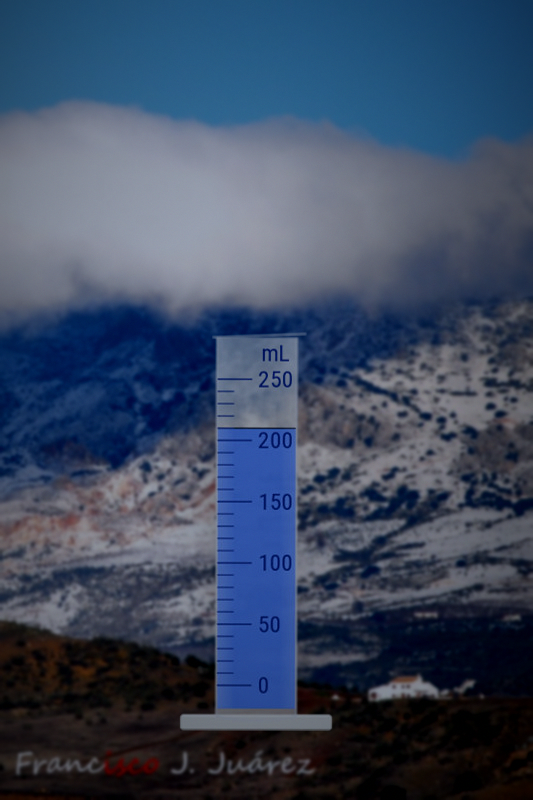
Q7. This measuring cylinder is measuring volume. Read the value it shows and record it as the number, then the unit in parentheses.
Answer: 210 (mL)
